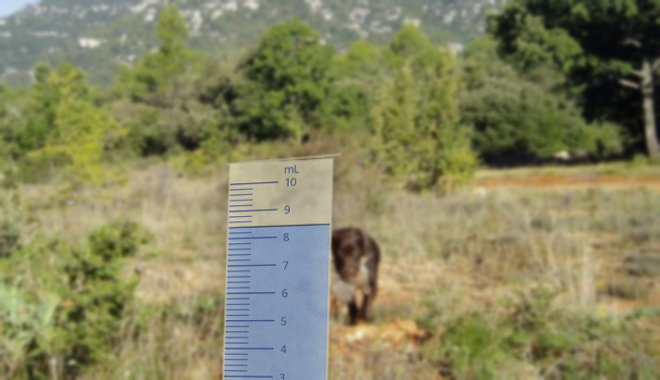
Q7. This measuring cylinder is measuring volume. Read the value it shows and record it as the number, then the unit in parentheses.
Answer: 8.4 (mL)
